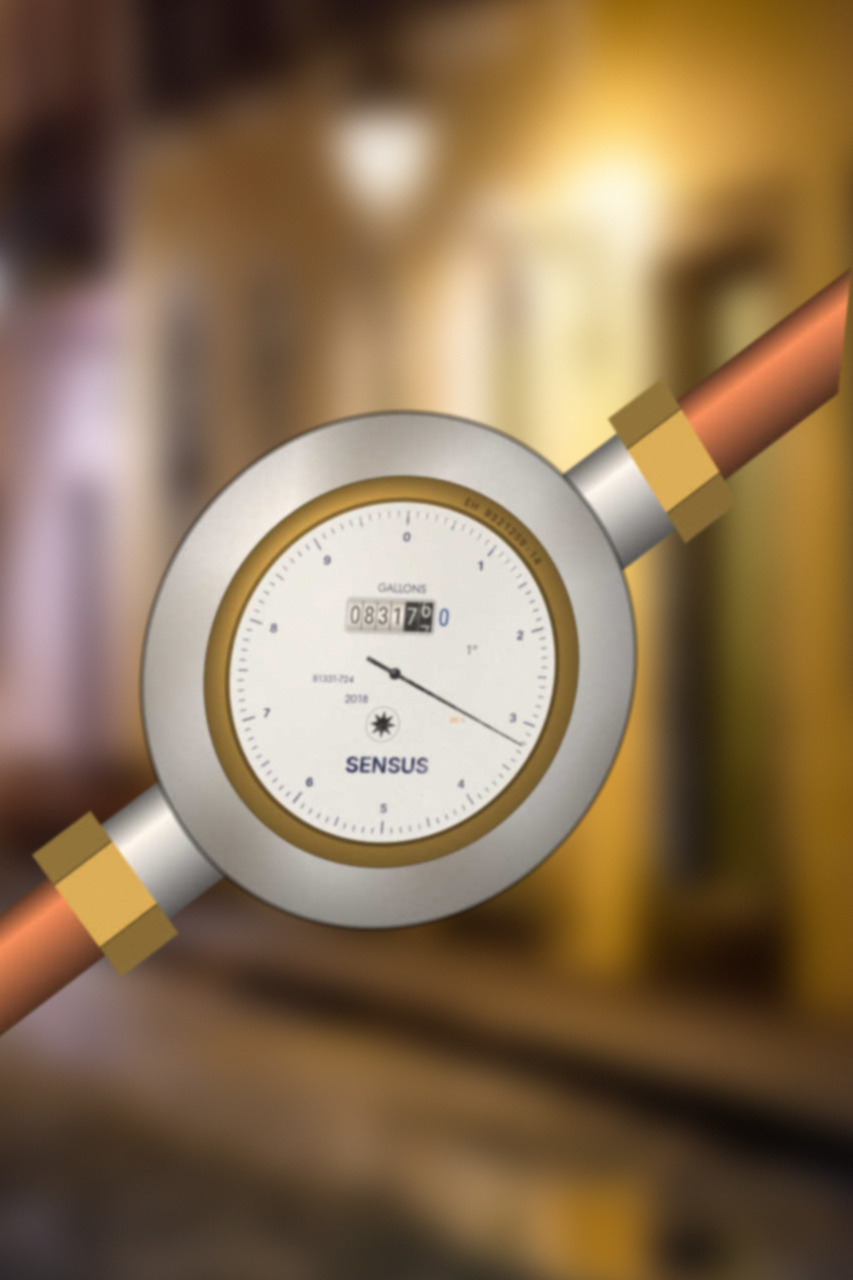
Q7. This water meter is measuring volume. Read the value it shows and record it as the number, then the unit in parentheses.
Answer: 831763.2 (gal)
